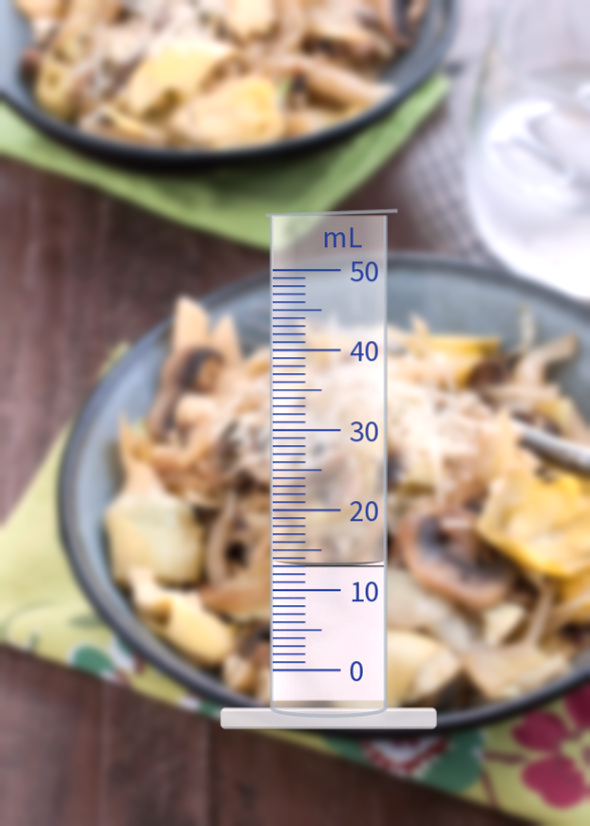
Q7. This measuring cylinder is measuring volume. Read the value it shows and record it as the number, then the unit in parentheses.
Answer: 13 (mL)
